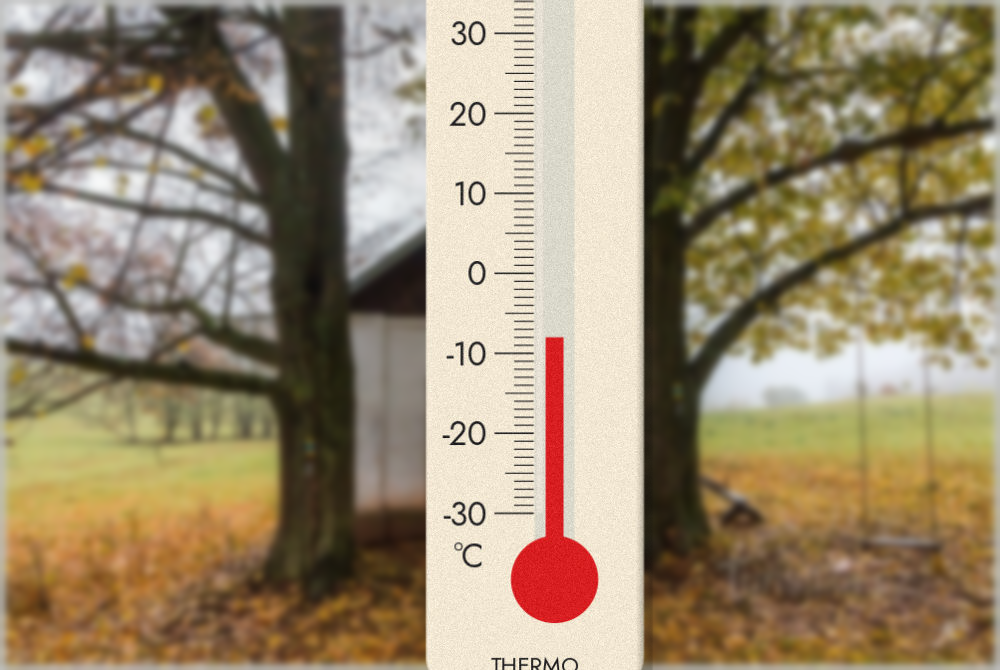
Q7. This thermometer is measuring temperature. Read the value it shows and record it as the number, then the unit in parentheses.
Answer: -8 (°C)
